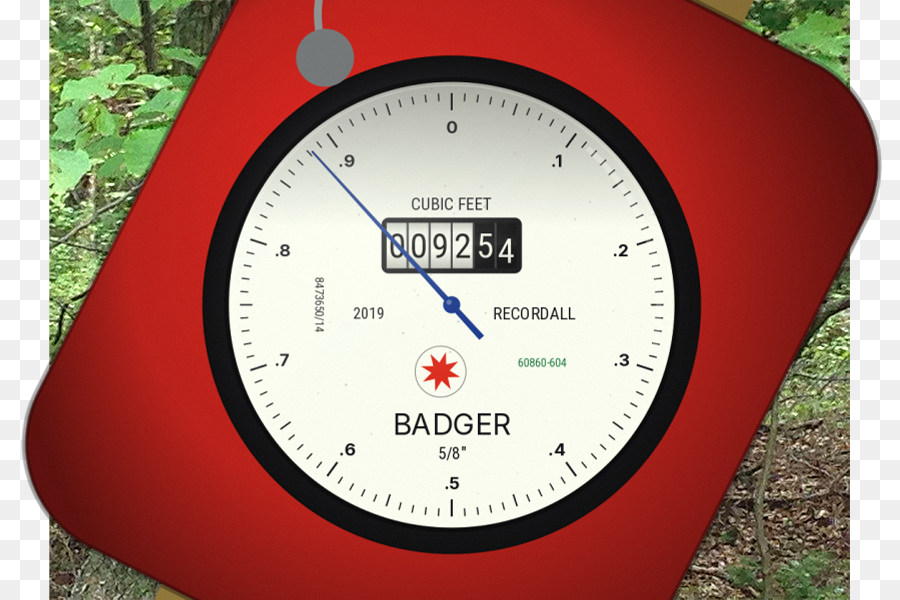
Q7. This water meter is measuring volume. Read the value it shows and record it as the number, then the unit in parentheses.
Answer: 9253.88 (ft³)
